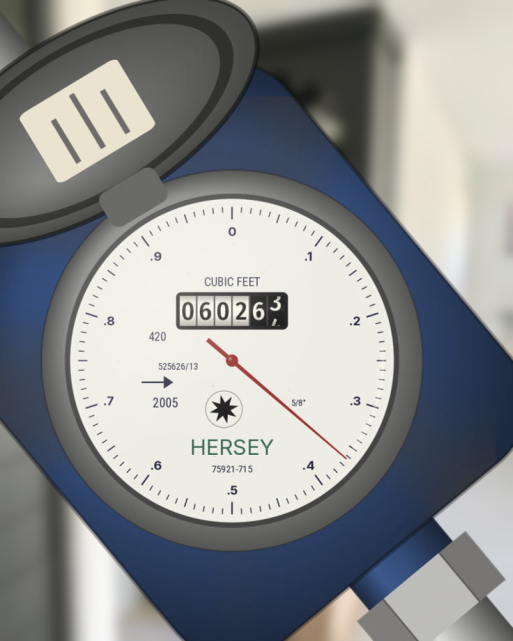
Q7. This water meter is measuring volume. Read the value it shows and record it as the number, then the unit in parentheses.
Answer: 60263.36 (ft³)
